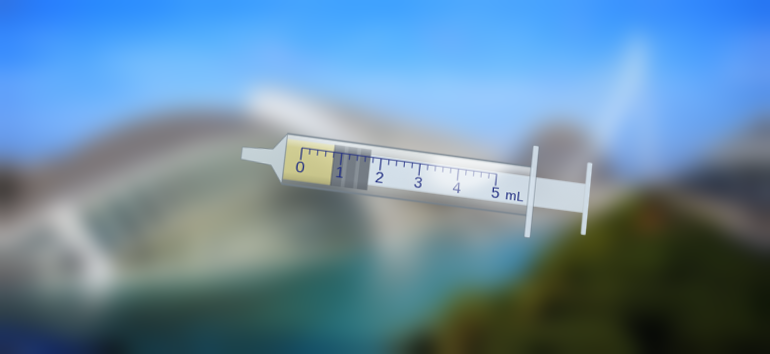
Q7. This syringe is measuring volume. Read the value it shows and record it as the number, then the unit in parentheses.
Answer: 0.8 (mL)
